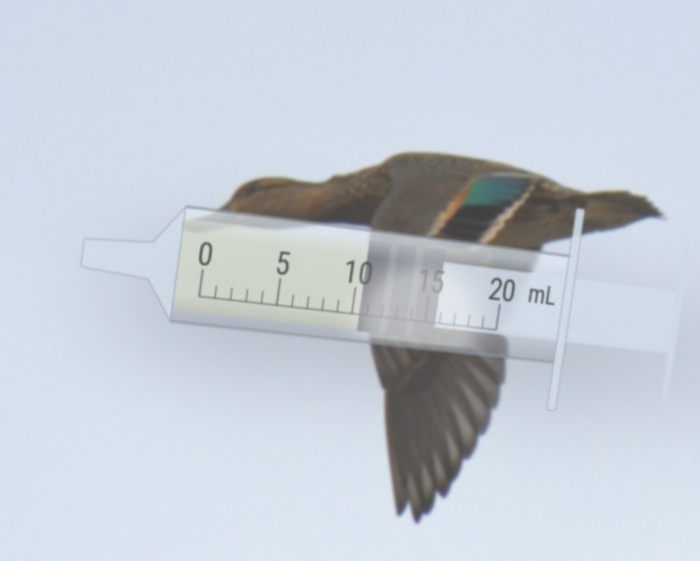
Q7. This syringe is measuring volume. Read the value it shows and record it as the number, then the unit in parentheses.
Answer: 10.5 (mL)
